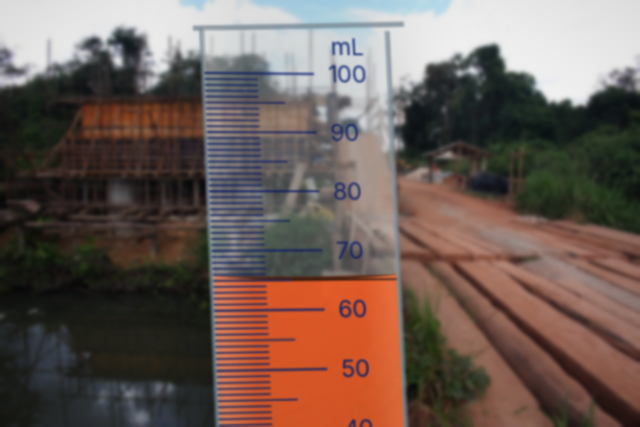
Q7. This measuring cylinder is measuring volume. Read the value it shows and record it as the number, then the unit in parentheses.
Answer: 65 (mL)
